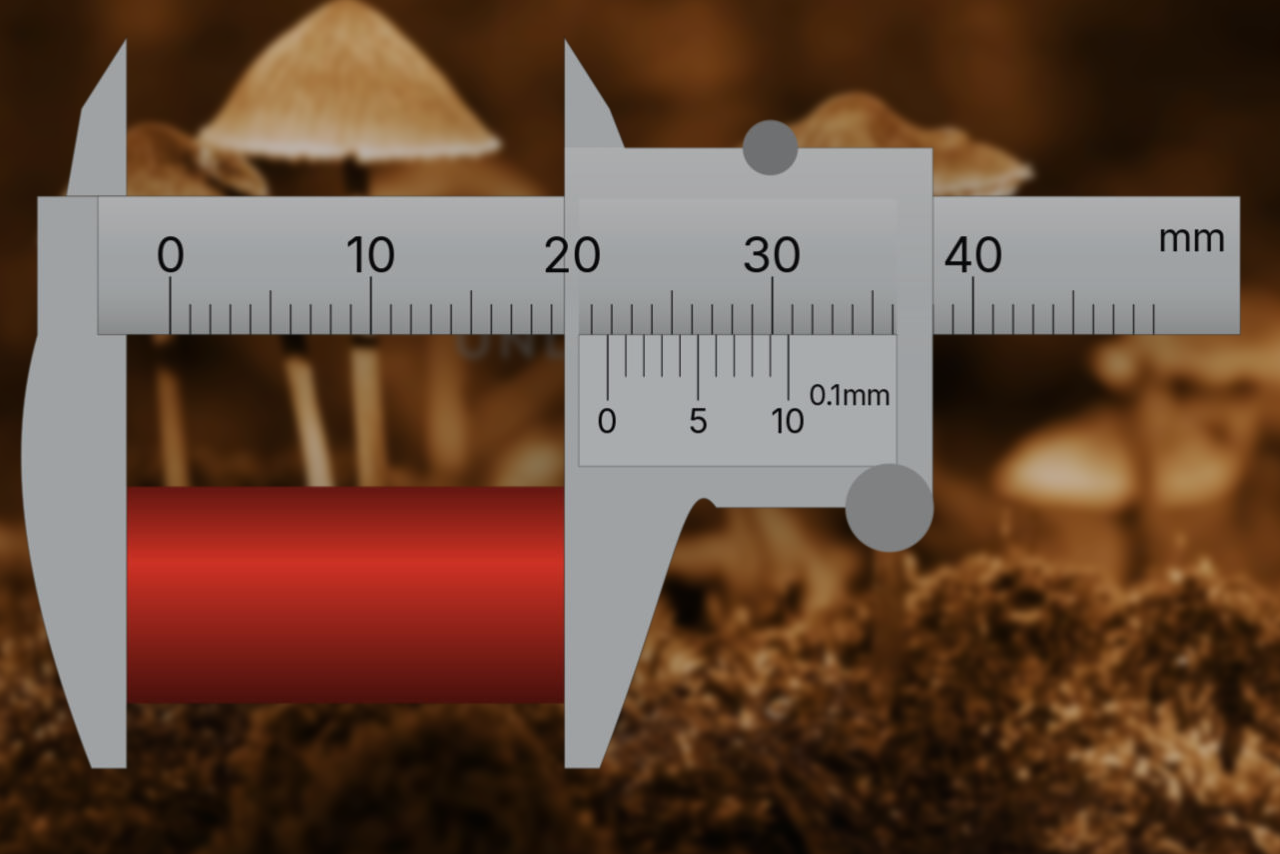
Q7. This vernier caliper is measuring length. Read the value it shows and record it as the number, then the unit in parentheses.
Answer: 21.8 (mm)
